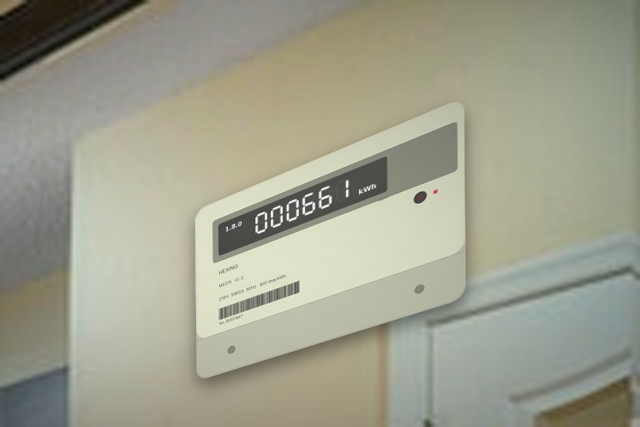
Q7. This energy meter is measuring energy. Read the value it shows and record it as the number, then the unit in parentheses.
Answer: 661 (kWh)
